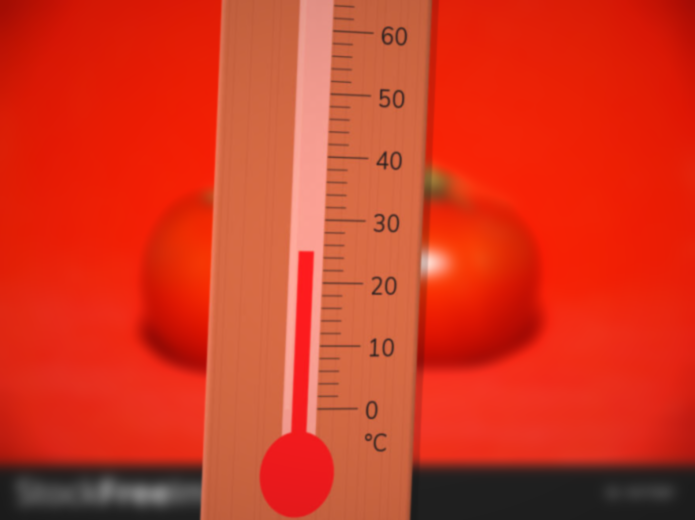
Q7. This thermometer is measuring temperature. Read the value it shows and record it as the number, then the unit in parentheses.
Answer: 25 (°C)
